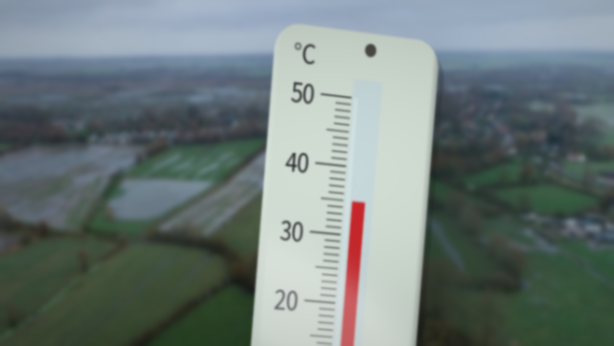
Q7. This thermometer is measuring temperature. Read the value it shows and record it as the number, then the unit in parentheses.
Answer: 35 (°C)
